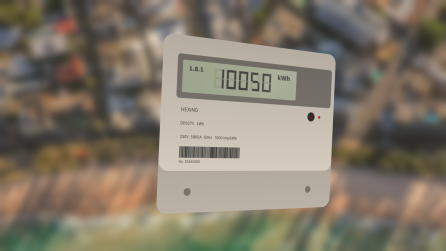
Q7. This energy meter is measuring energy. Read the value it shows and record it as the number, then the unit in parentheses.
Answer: 10050 (kWh)
